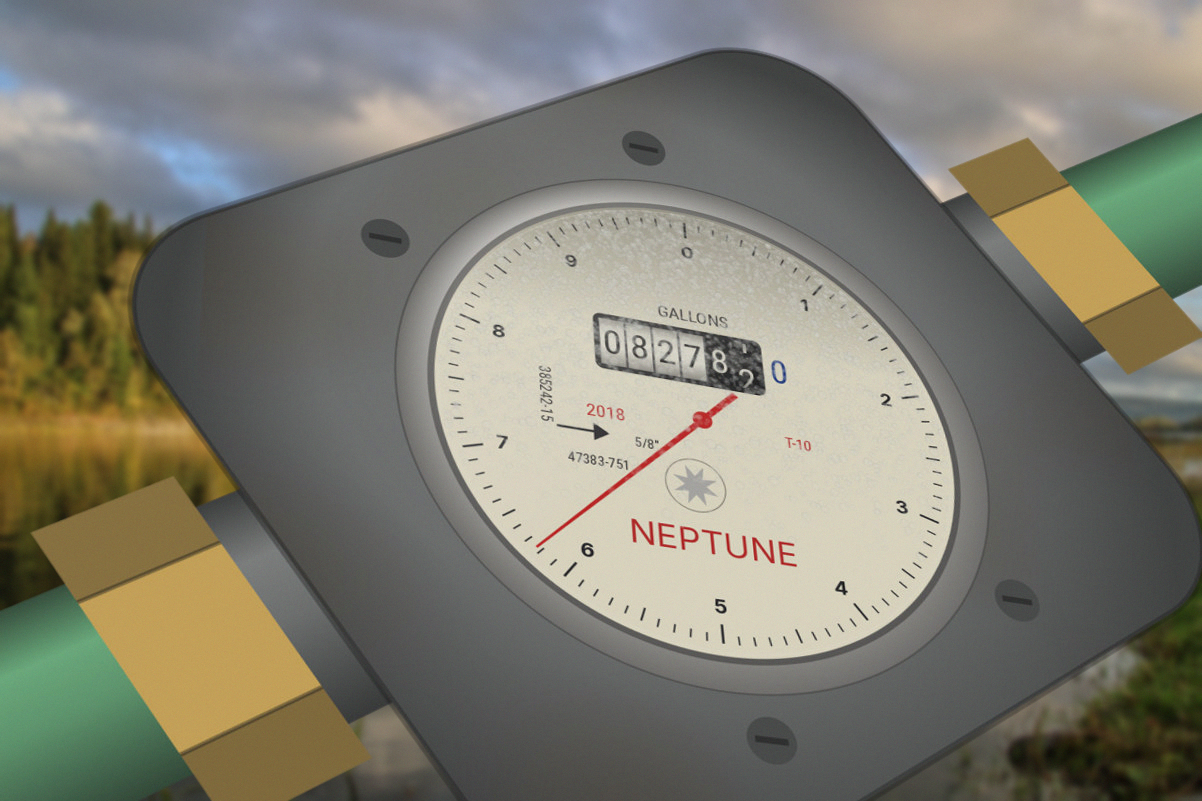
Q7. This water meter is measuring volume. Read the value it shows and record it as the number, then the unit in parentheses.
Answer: 827816.2 (gal)
